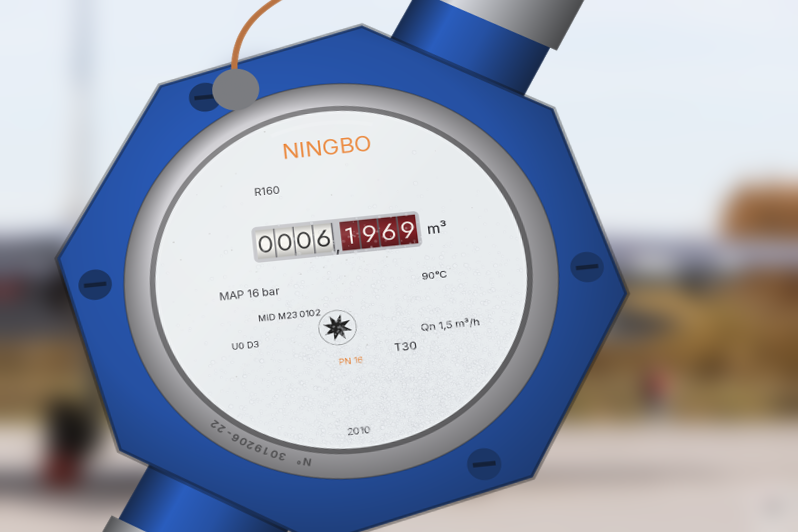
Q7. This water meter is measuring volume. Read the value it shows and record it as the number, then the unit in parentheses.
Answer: 6.1969 (m³)
